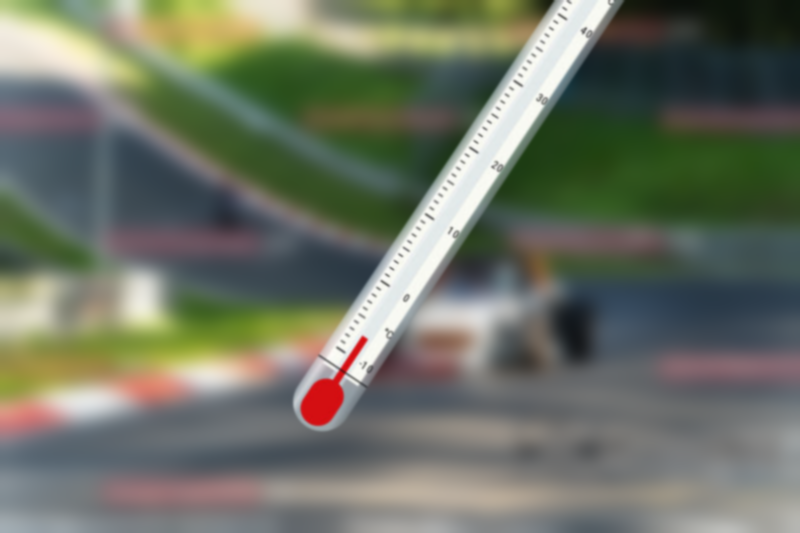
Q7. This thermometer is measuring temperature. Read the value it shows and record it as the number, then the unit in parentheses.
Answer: -7 (°C)
